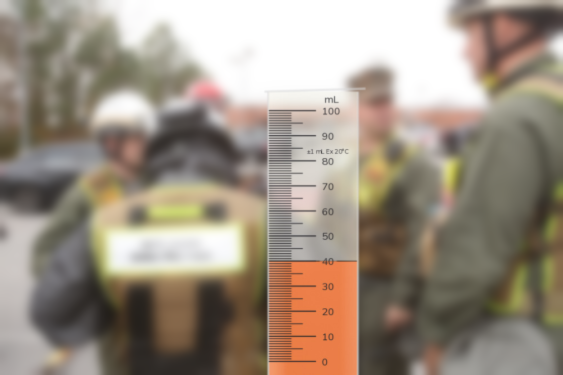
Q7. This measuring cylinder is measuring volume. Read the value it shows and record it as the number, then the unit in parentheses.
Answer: 40 (mL)
